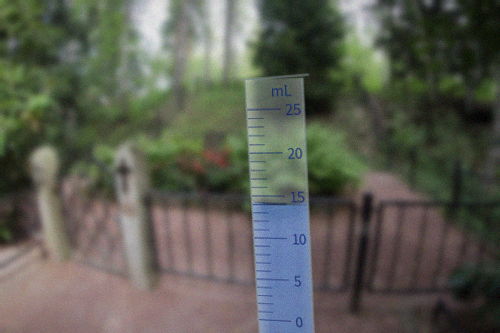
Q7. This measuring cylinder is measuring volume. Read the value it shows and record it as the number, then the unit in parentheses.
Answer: 14 (mL)
